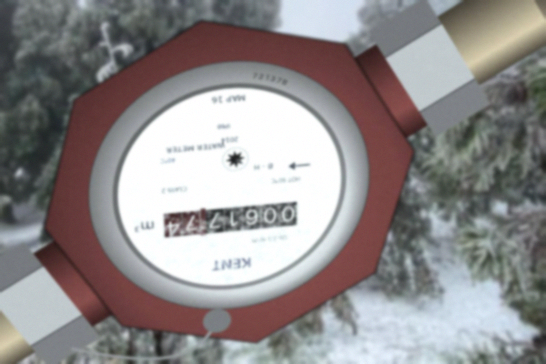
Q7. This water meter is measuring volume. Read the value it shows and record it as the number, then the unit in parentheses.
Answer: 617.74 (m³)
